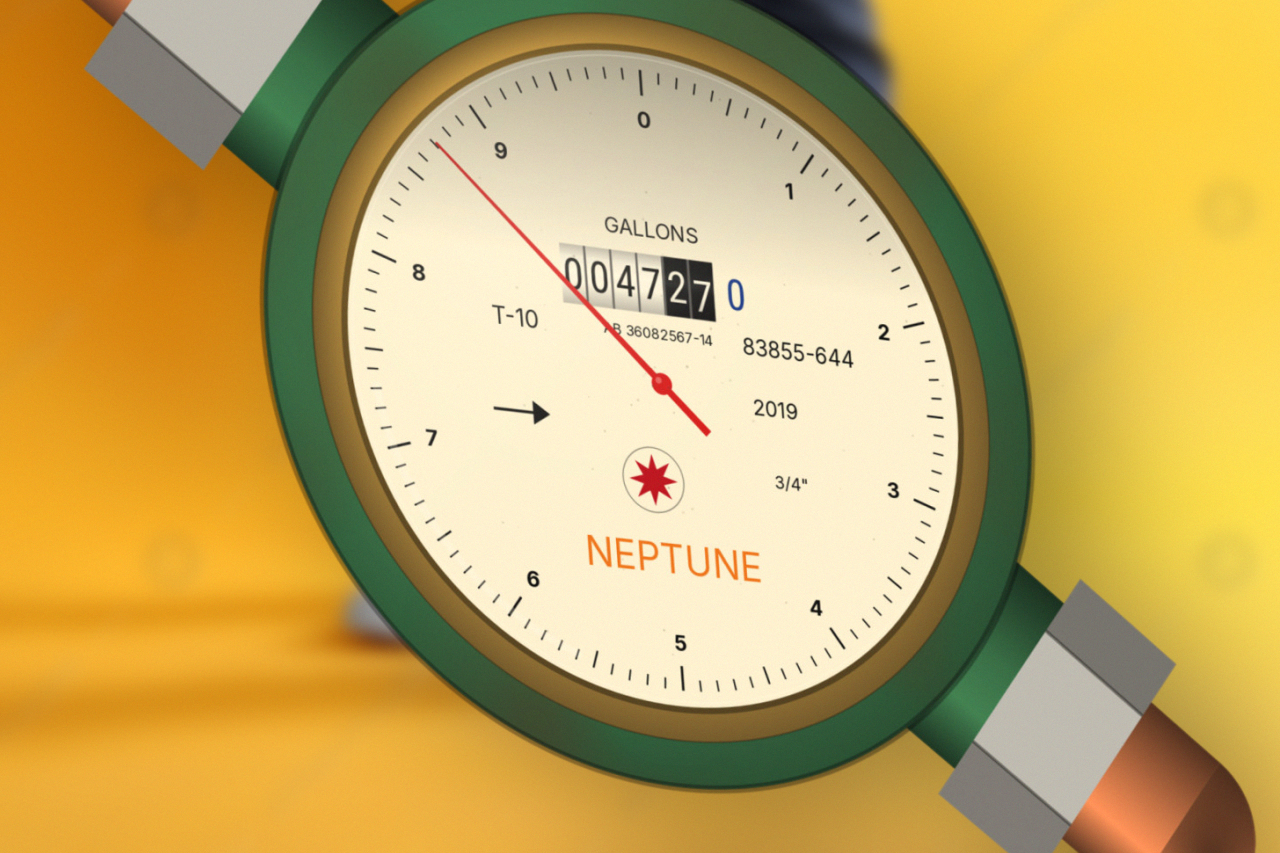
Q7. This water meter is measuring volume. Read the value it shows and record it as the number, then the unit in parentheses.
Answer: 47268.7 (gal)
